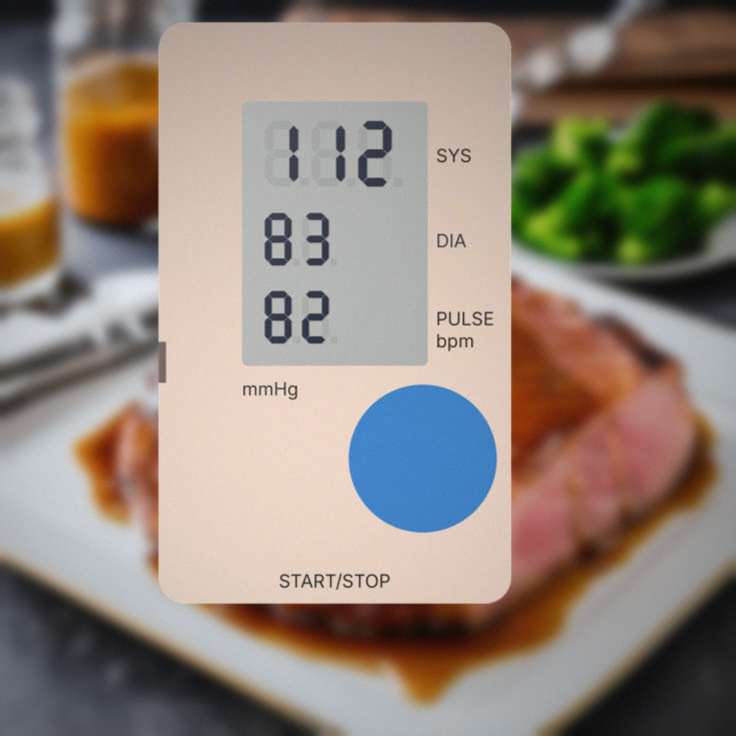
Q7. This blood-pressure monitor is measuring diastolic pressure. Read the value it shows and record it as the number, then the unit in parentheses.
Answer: 83 (mmHg)
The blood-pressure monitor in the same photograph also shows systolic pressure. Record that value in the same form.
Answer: 112 (mmHg)
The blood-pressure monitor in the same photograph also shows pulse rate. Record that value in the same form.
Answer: 82 (bpm)
